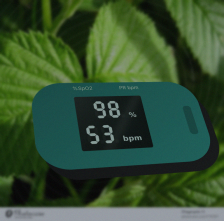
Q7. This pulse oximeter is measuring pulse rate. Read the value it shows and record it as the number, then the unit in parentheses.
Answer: 53 (bpm)
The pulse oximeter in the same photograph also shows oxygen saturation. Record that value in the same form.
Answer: 98 (%)
